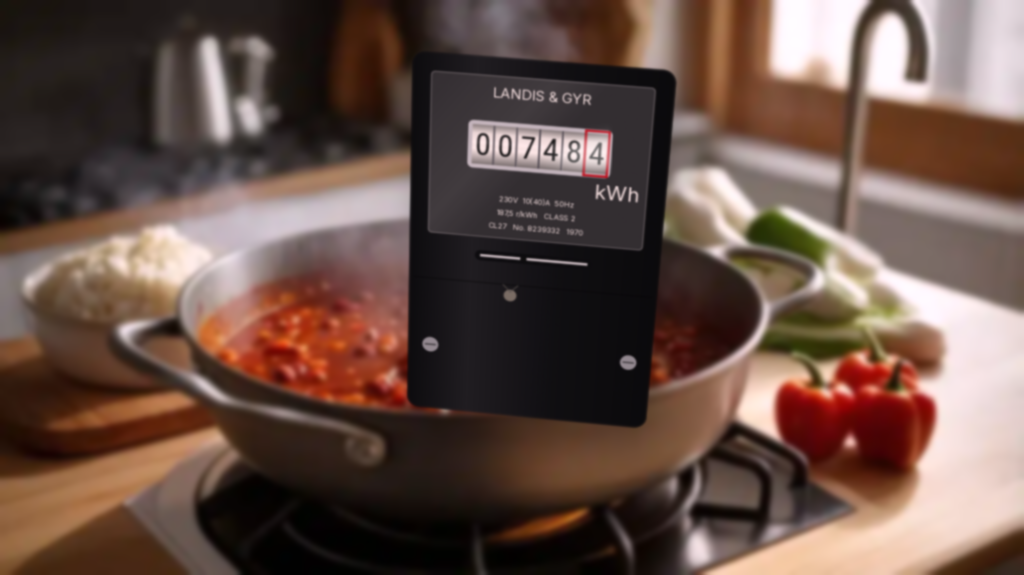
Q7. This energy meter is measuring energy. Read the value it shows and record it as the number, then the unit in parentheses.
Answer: 748.4 (kWh)
